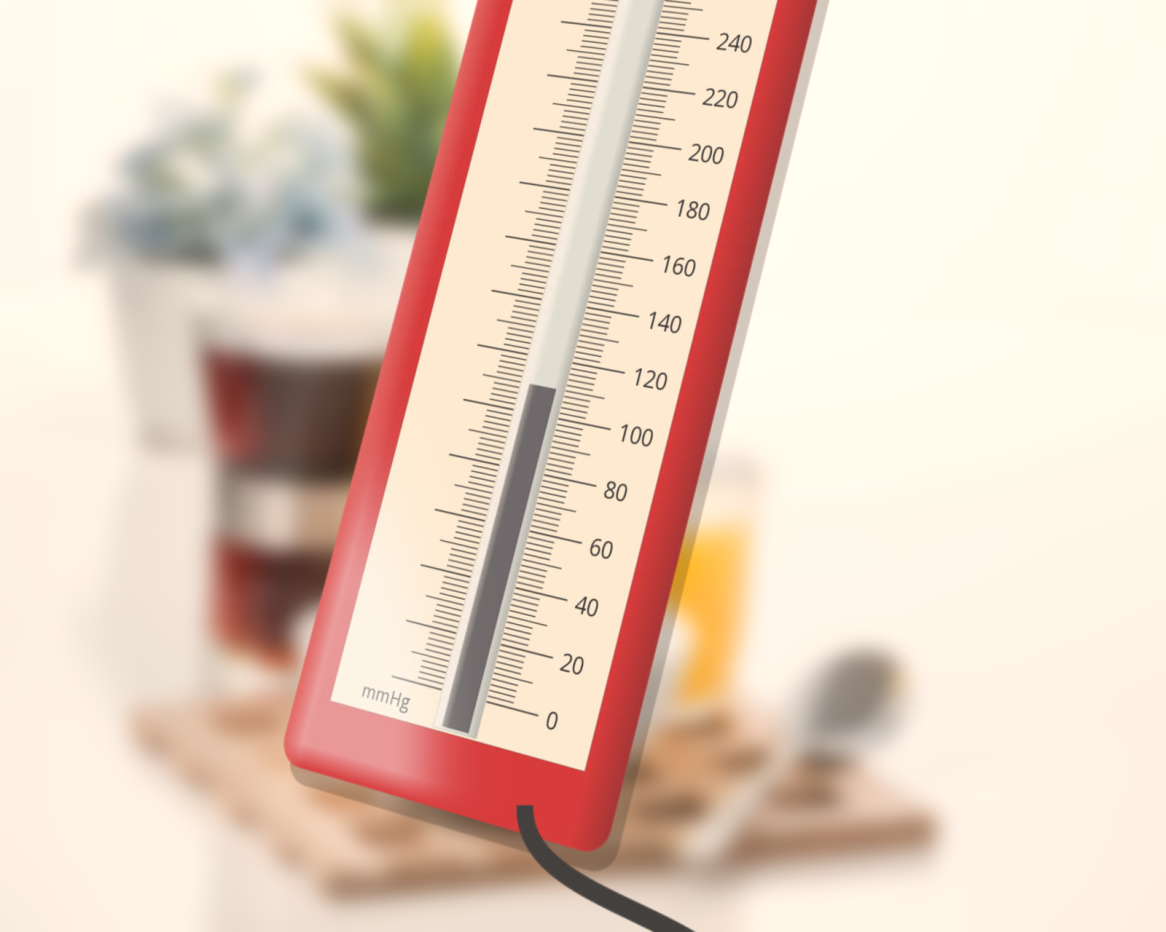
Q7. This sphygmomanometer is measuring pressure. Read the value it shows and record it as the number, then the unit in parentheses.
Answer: 110 (mmHg)
